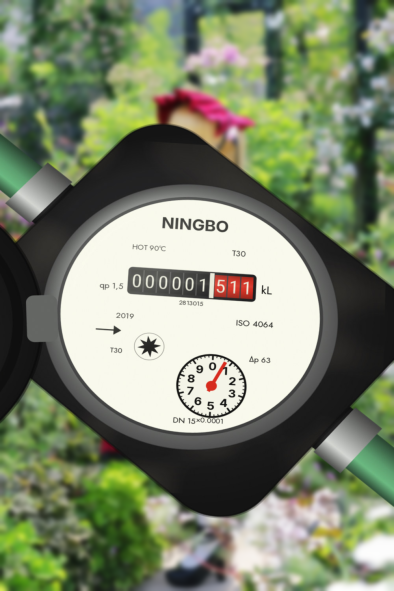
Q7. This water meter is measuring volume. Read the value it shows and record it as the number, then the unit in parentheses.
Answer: 1.5110 (kL)
